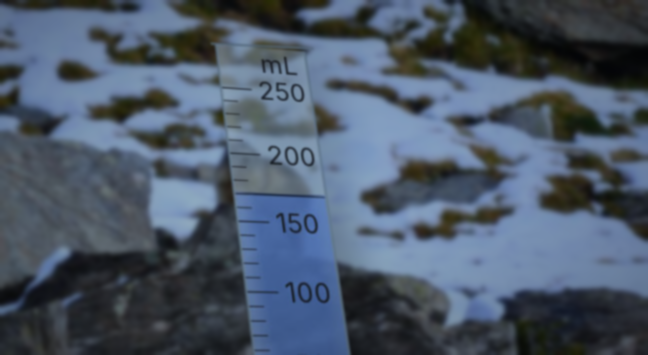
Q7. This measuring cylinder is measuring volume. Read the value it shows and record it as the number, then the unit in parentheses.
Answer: 170 (mL)
